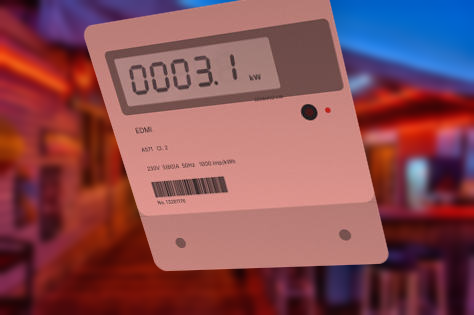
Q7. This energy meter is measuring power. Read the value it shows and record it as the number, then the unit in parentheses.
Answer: 3.1 (kW)
